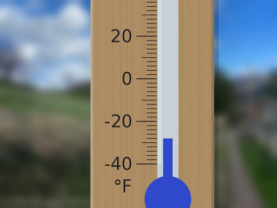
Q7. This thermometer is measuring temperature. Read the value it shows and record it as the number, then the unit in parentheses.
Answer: -28 (°F)
